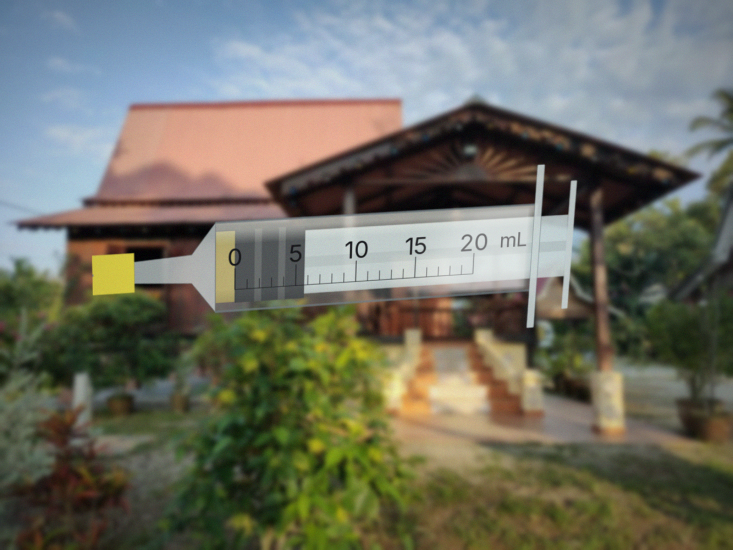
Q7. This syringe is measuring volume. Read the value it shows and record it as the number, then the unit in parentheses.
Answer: 0 (mL)
